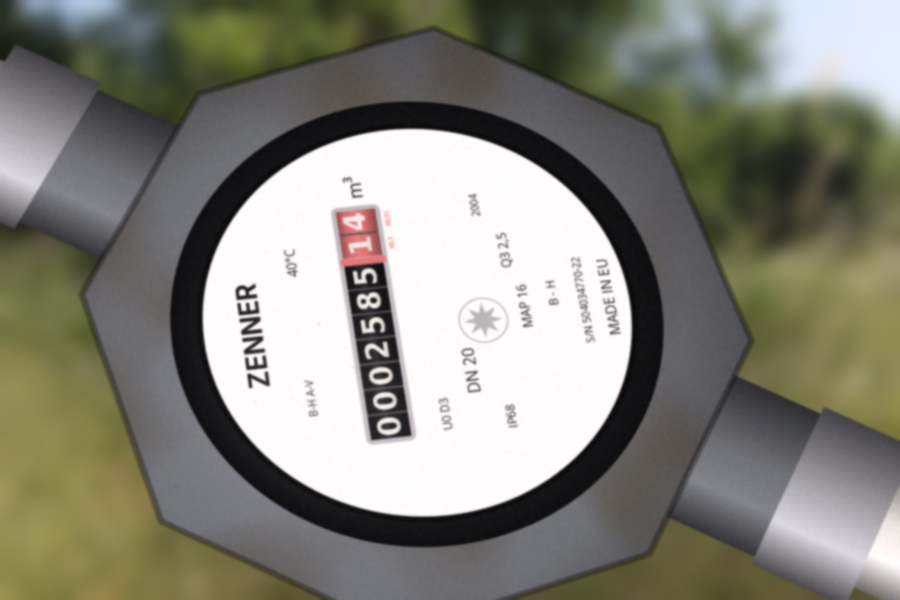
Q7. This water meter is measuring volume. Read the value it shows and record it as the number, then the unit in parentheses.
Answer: 2585.14 (m³)
